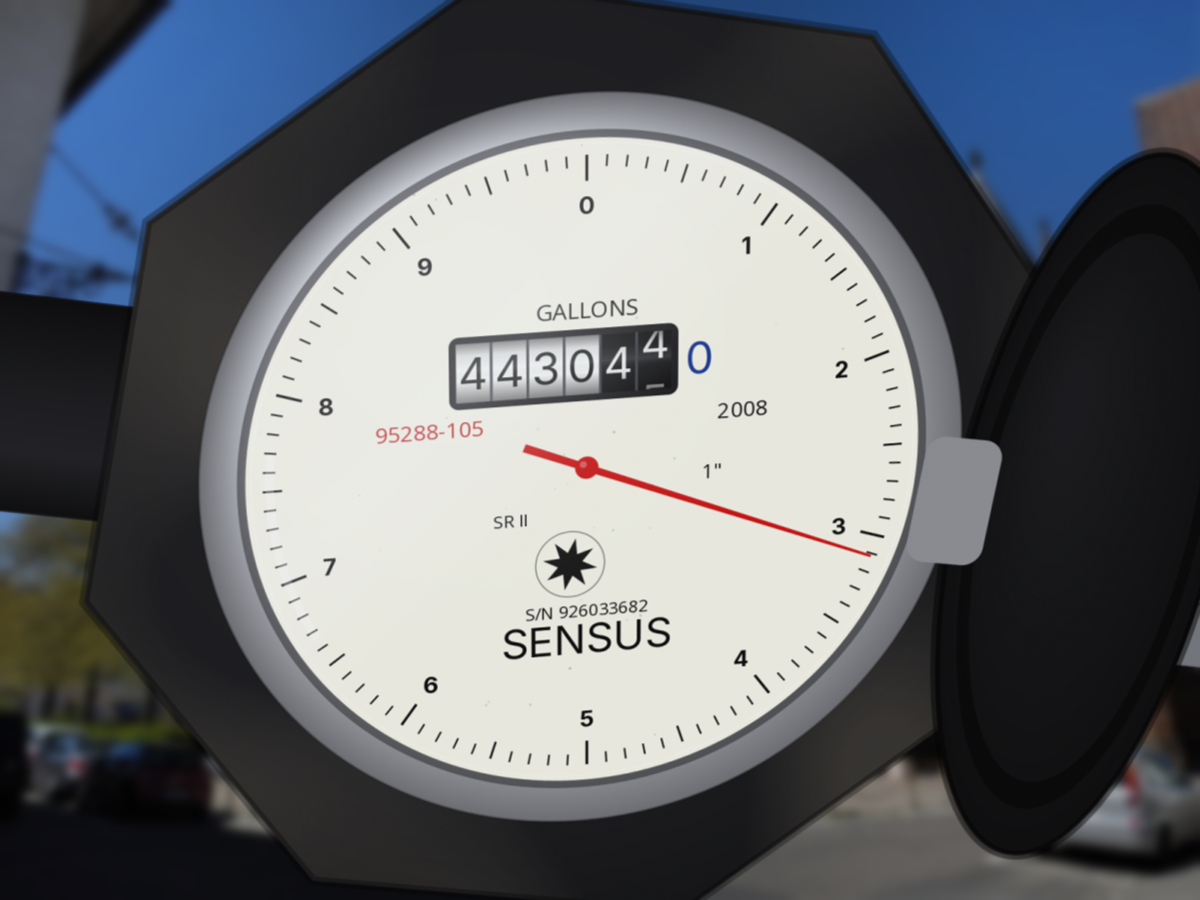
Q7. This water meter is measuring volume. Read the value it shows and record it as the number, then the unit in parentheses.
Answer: 4430443.1 (gal)
